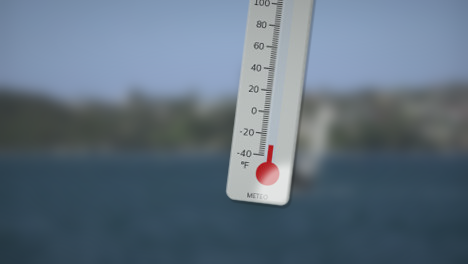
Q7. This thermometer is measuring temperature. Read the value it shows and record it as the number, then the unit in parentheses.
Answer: -30 (°F)
